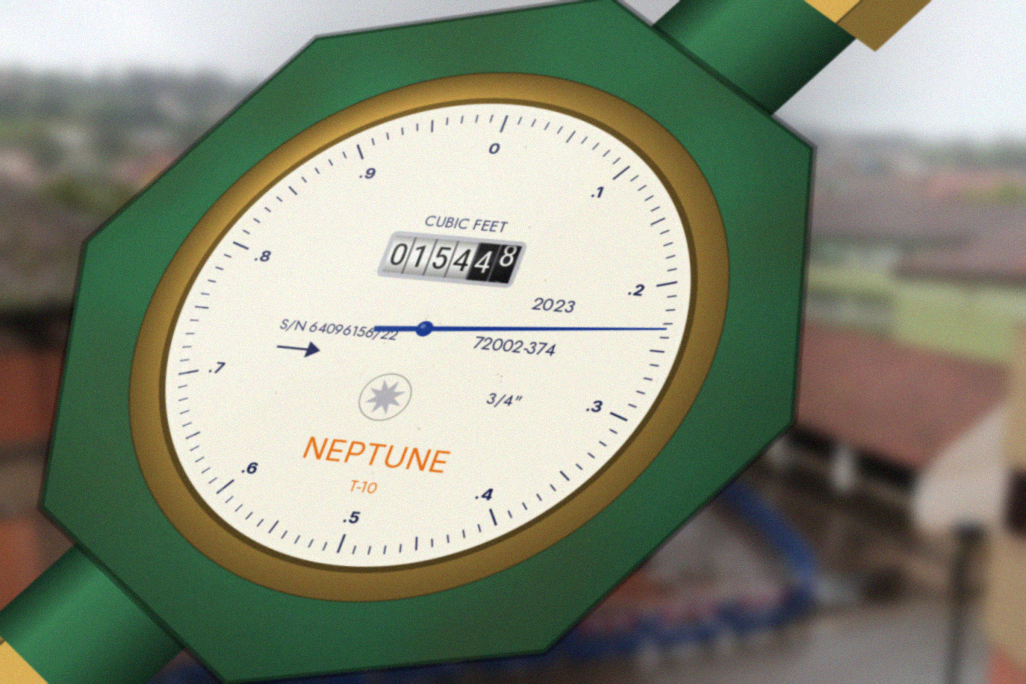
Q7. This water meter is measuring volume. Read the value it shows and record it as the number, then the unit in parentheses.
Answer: 15448.23 (ft³)
